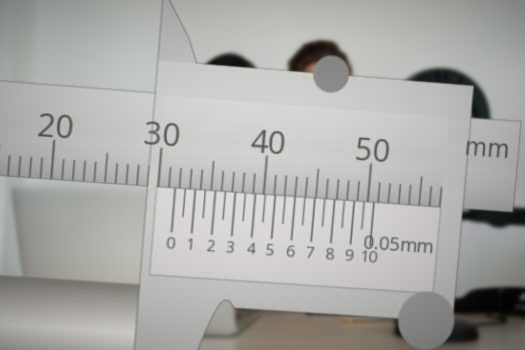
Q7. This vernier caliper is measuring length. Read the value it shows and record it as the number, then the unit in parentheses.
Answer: 31.6 (mm)
